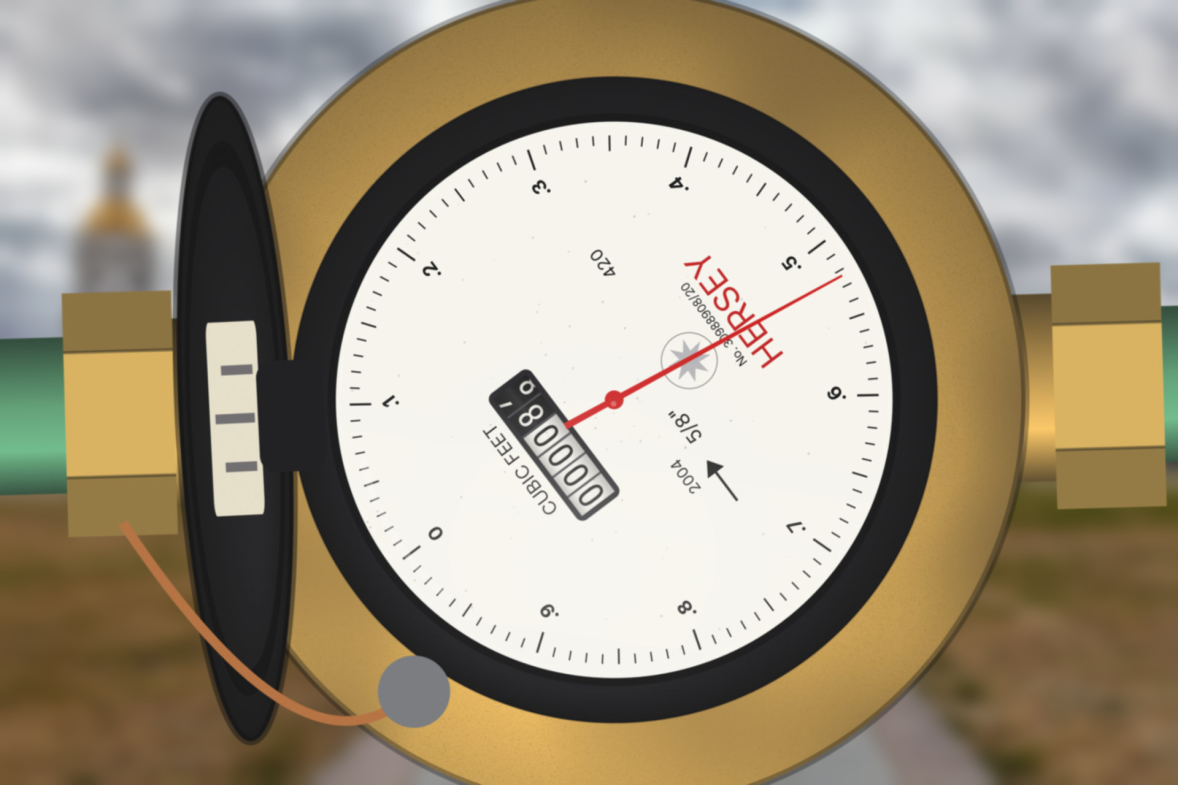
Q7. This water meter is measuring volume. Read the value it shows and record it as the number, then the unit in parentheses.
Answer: 87.52 (ft³)
